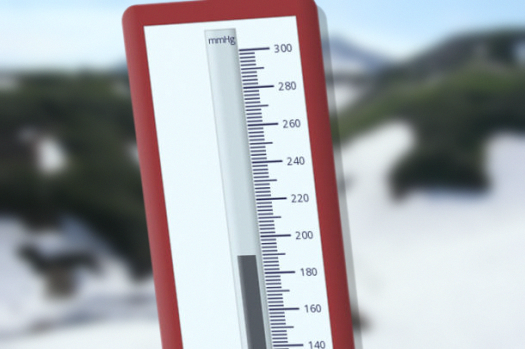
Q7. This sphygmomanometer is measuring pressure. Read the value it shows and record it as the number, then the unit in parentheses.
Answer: 190 (mmHg)
